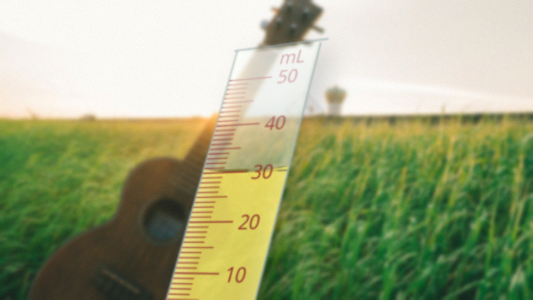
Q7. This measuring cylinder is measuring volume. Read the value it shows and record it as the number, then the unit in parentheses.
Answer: 30 (mL)
